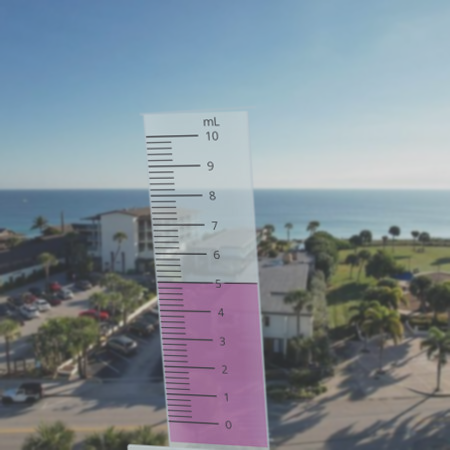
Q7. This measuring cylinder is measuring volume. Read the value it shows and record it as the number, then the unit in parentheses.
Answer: 5 (mL)
